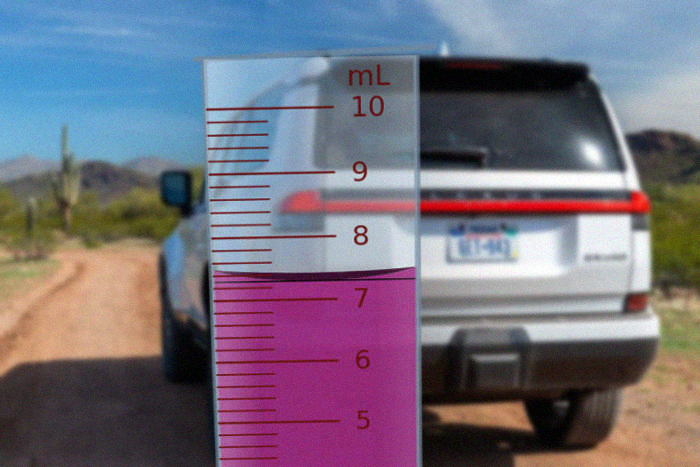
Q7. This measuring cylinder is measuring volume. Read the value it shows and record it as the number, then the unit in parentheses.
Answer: 7.3 (mL)
